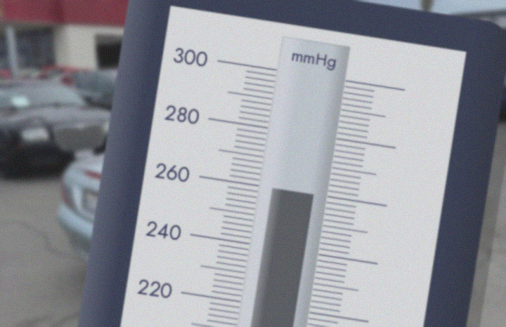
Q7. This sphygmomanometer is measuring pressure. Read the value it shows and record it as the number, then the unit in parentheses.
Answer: 260 (mmHg)
